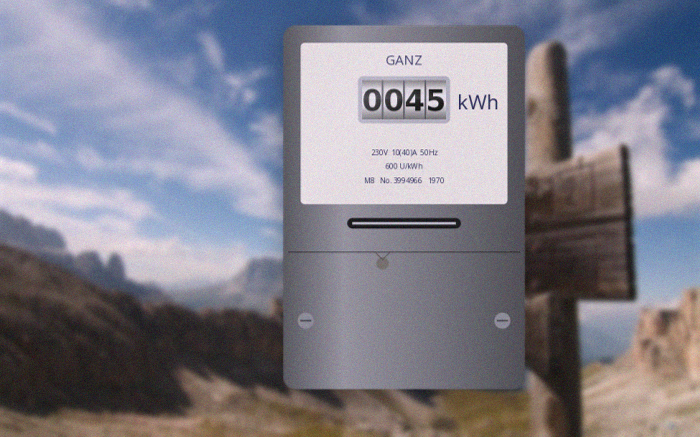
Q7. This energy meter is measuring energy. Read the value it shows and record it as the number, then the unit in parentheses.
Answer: 45 (kWh)
